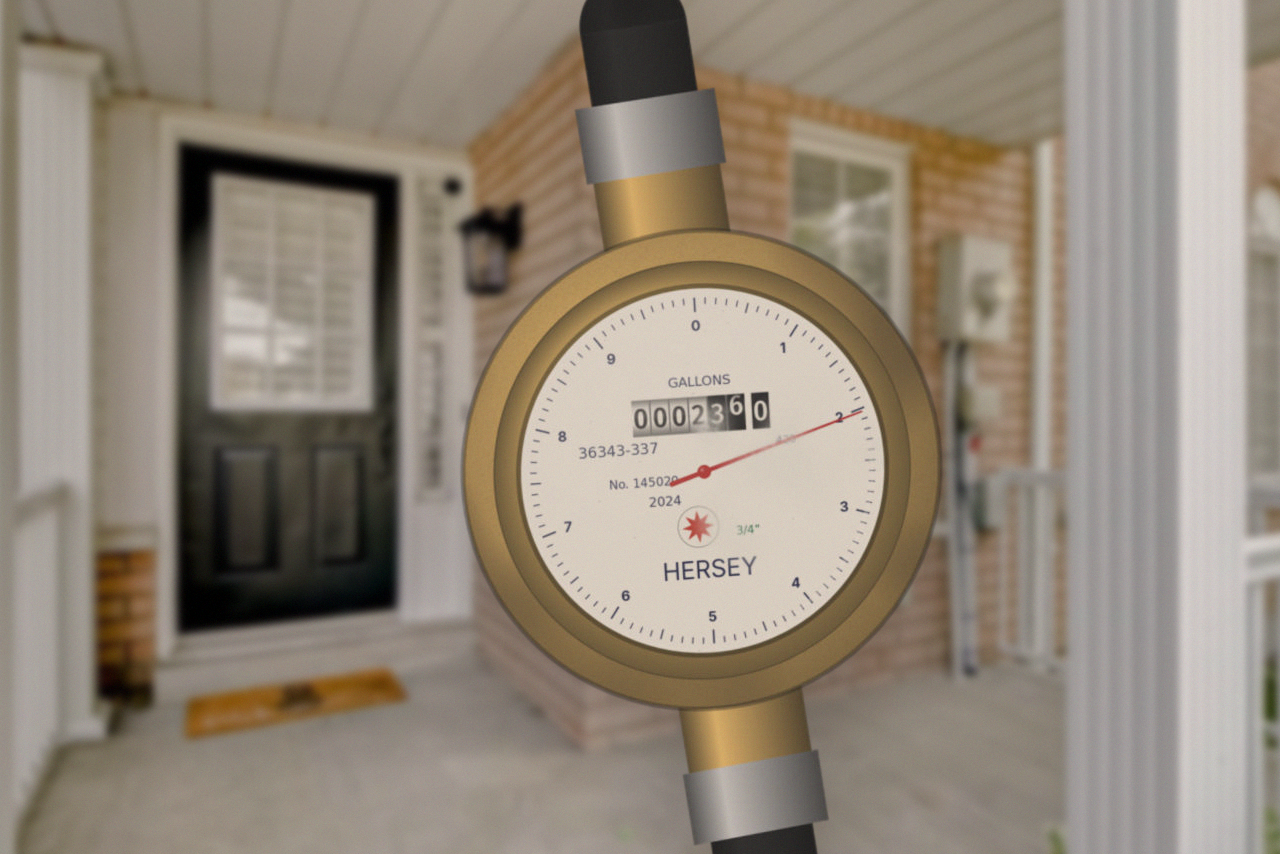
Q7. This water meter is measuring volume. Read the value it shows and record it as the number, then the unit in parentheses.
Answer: 2362.0 (gal)
